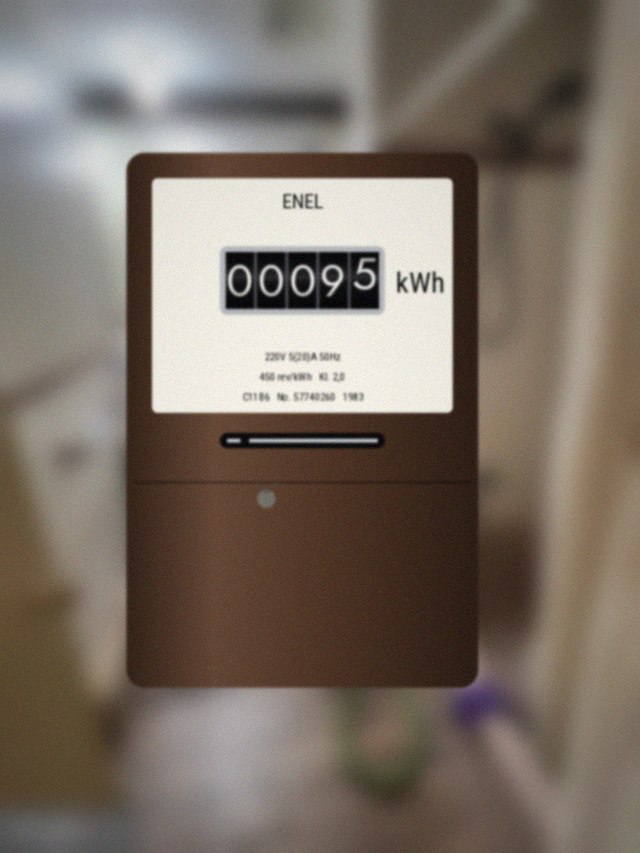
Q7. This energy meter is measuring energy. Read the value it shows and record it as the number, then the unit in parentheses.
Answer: 95 (kWh)
